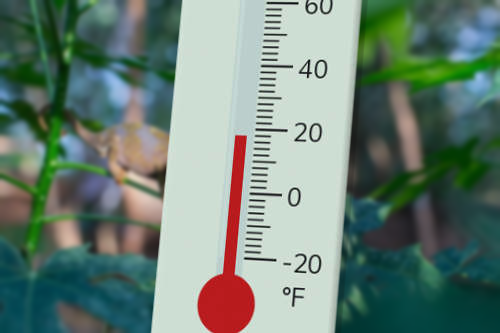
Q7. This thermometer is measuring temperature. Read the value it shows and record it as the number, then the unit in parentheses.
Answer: 18 (°F)
